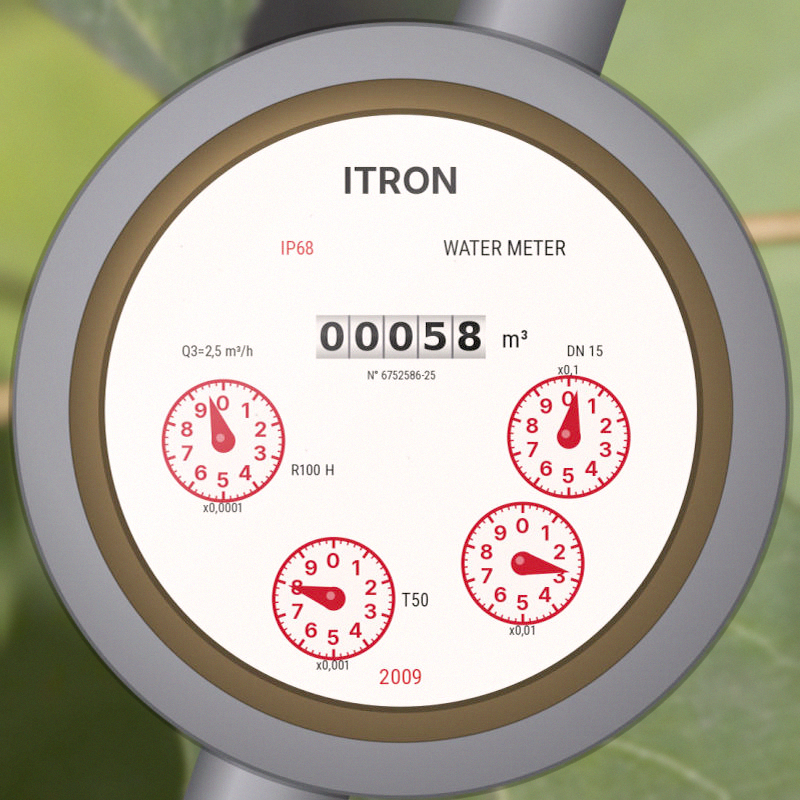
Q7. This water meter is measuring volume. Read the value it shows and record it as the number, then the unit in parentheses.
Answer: 58.0279 (m³)
